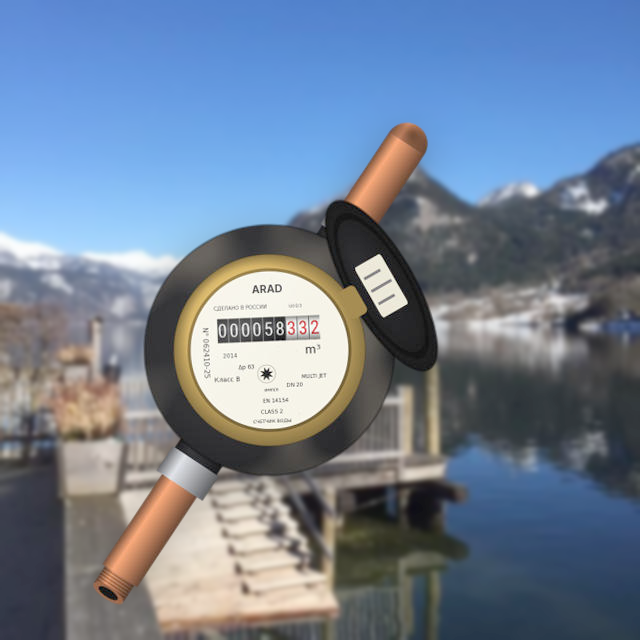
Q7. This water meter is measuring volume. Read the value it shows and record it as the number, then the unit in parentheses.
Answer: 58.332 (m³)
